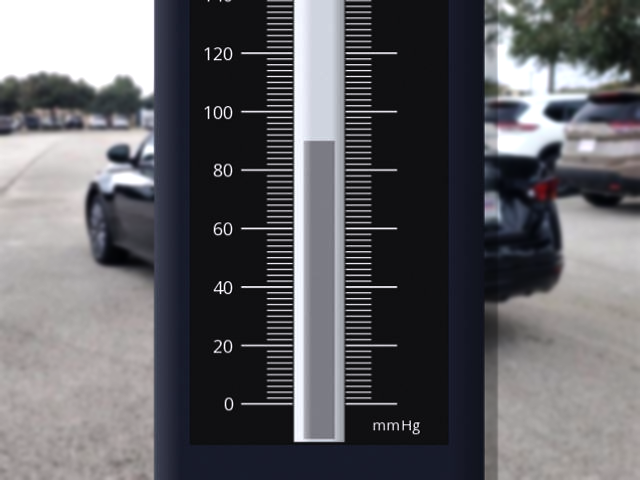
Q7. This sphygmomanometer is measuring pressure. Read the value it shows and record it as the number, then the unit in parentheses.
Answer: 90 (mmHg)
